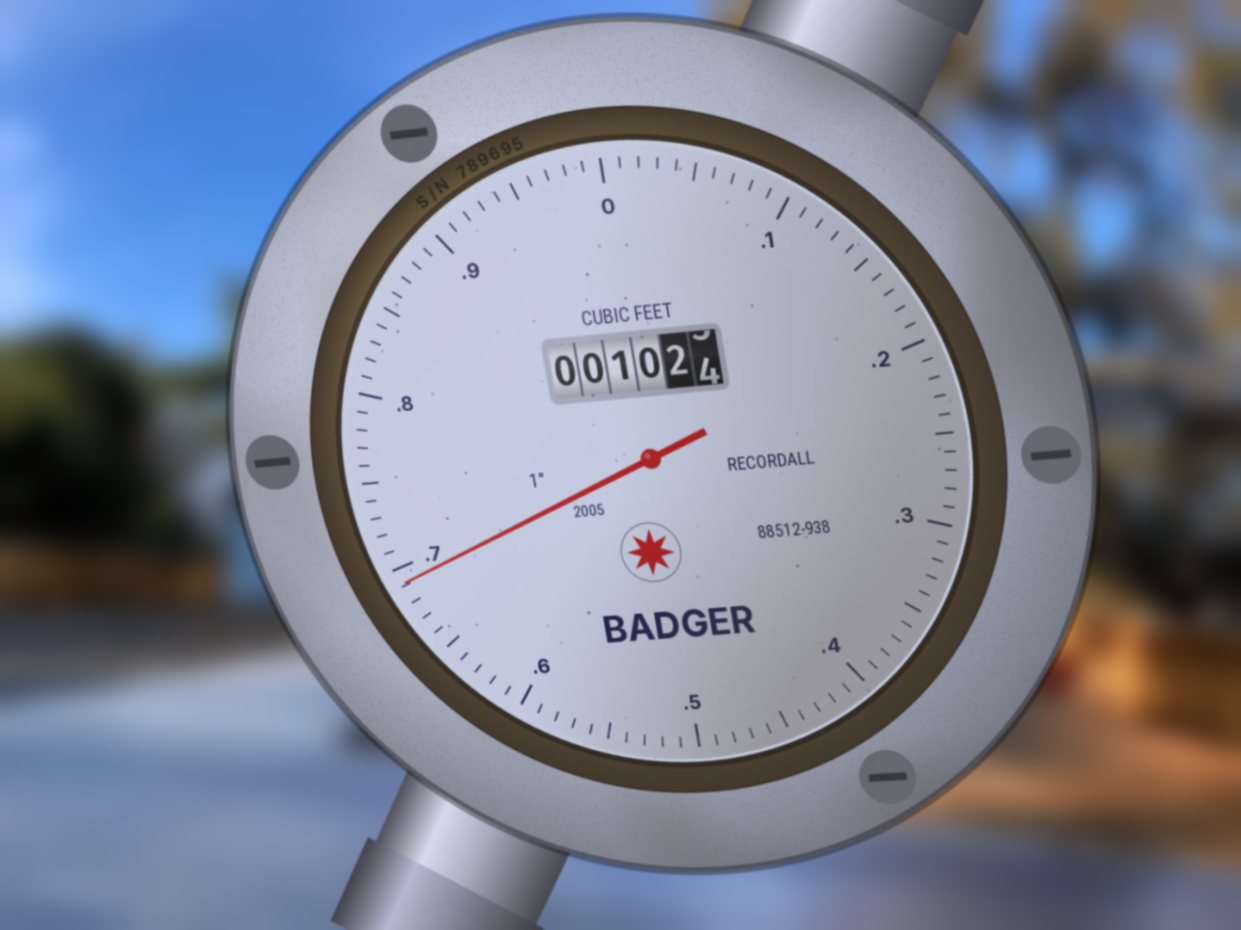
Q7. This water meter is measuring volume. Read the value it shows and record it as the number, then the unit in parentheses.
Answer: 1023.69 (ft³)
